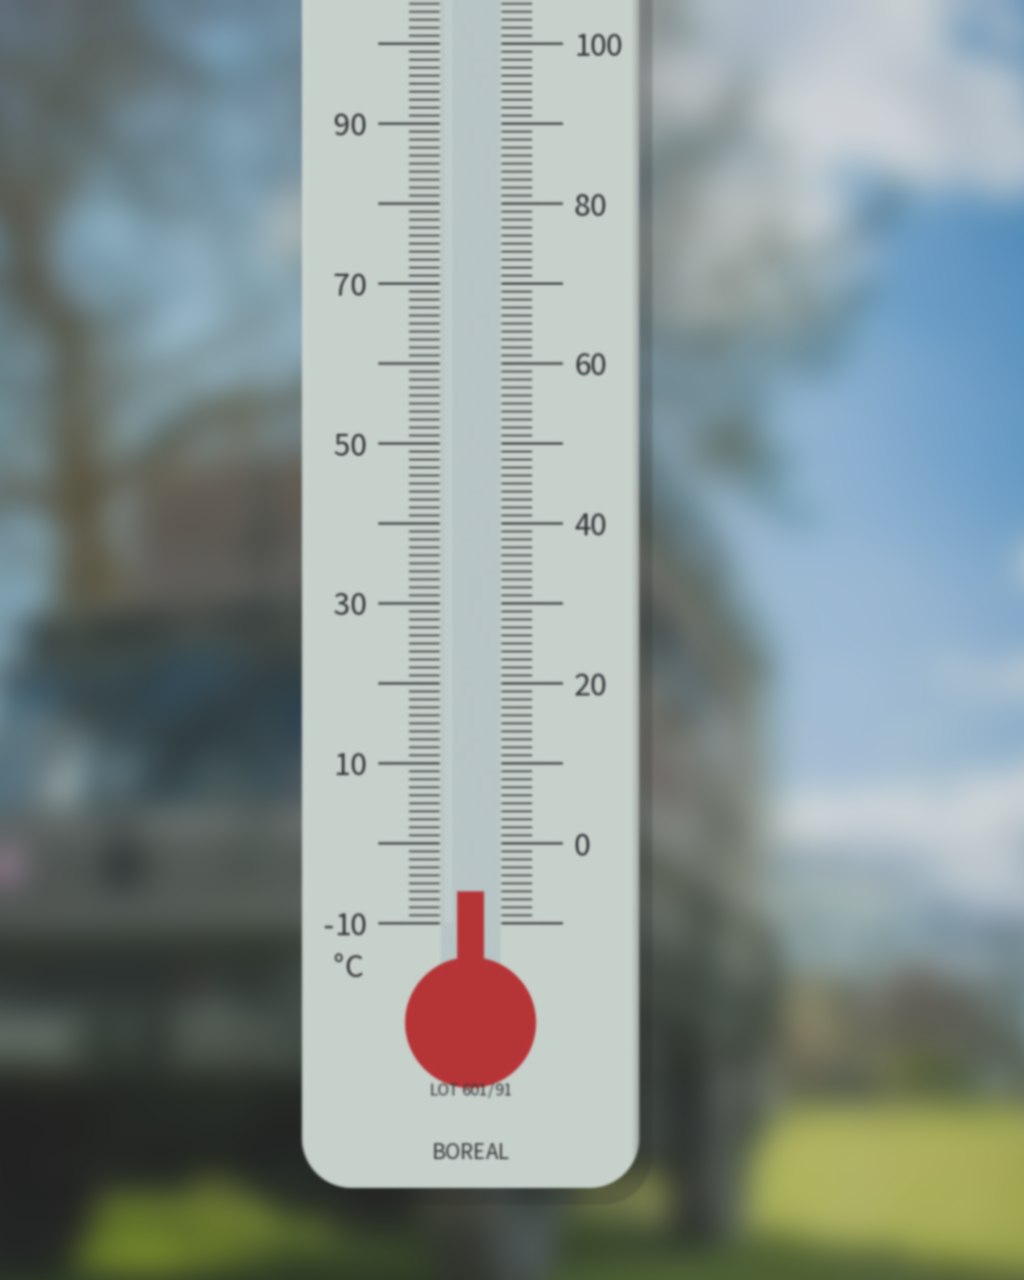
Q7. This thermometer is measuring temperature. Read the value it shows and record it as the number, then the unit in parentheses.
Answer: -6 (°C)
